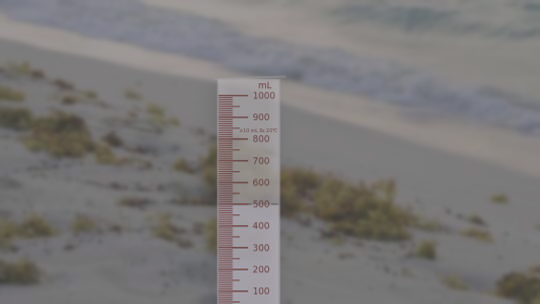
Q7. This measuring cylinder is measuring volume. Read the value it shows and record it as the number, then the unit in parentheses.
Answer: 500 (mL)
